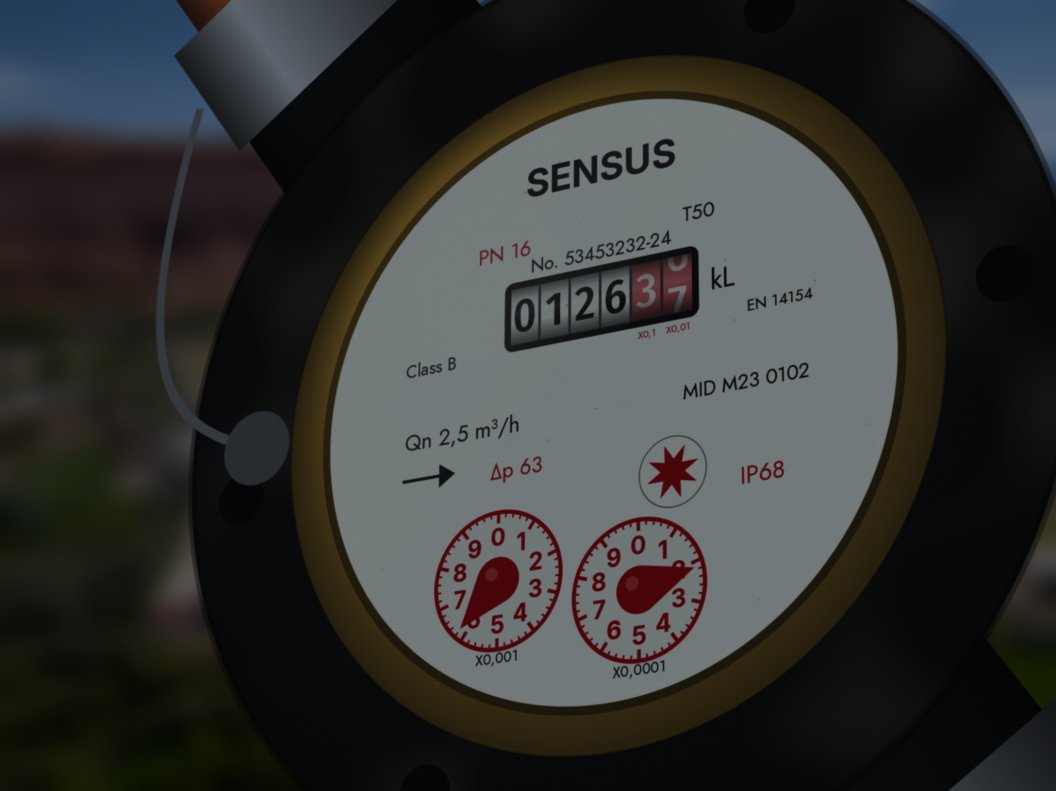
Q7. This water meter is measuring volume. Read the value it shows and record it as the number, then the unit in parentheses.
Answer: 126.3662 (kL)
